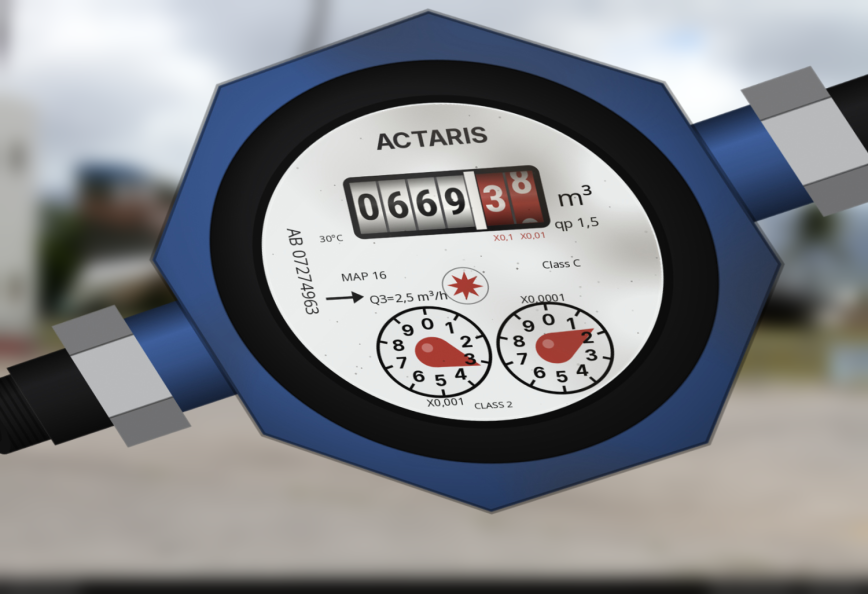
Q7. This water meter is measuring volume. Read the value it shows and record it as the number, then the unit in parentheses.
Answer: 669.3831 (m³)
